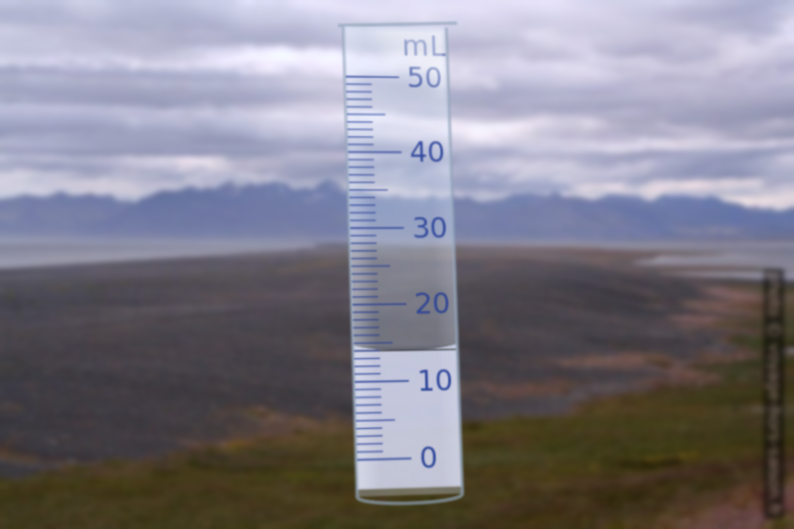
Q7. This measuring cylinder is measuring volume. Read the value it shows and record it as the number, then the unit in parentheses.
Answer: 14 (mL)
